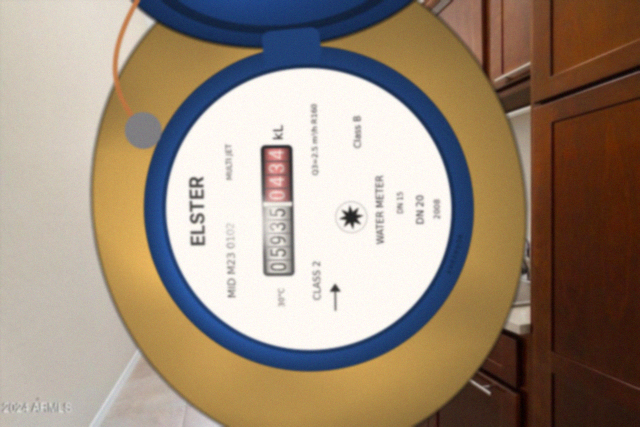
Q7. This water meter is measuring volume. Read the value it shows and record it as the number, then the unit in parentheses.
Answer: 5935.0434 (kL)
